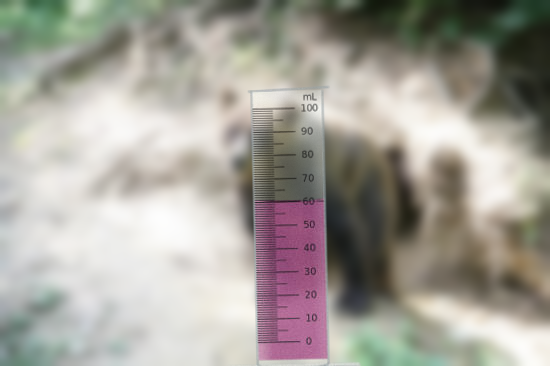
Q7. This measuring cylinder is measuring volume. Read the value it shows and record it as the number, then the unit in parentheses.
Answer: 60 (mL)
